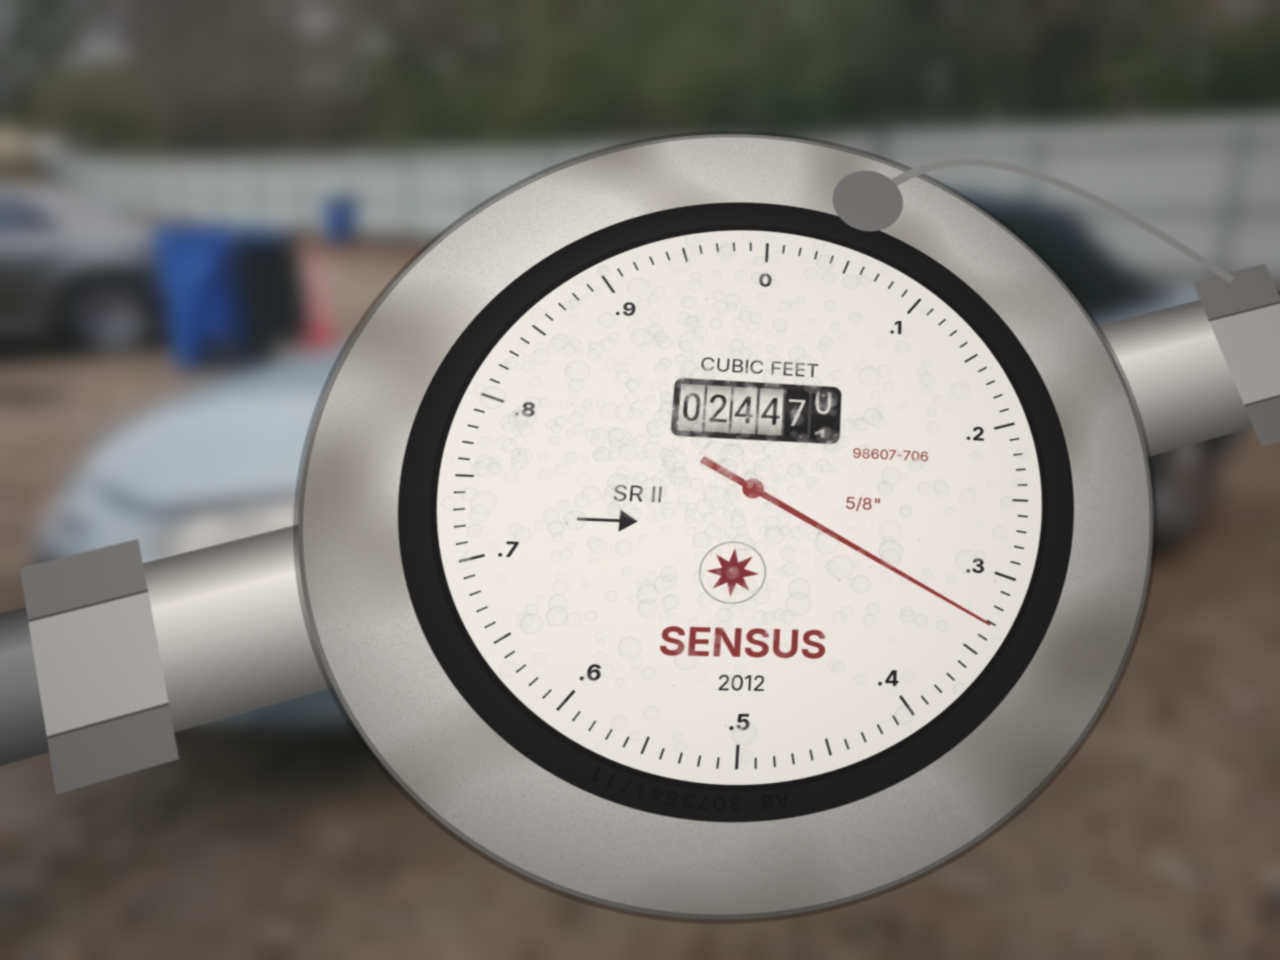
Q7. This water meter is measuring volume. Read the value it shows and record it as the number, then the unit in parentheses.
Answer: 24470.33 (ft³)
